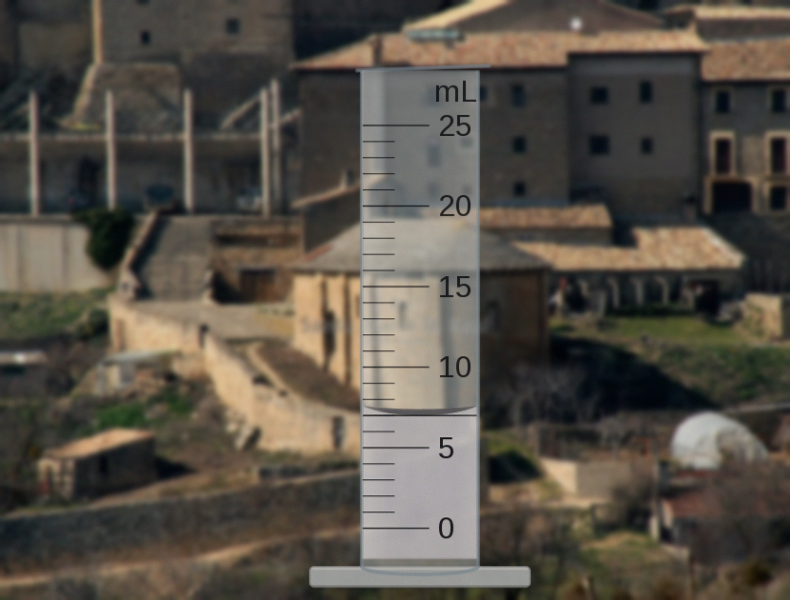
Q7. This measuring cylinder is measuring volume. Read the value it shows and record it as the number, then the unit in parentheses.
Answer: 7 (mL)
